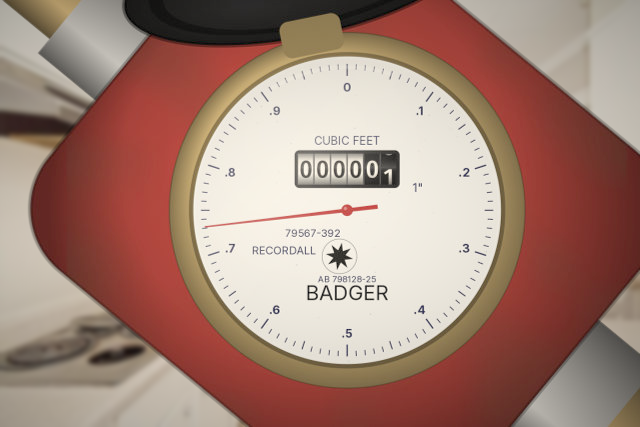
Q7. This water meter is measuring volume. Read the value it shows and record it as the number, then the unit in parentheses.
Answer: 0.73 (ft³)
